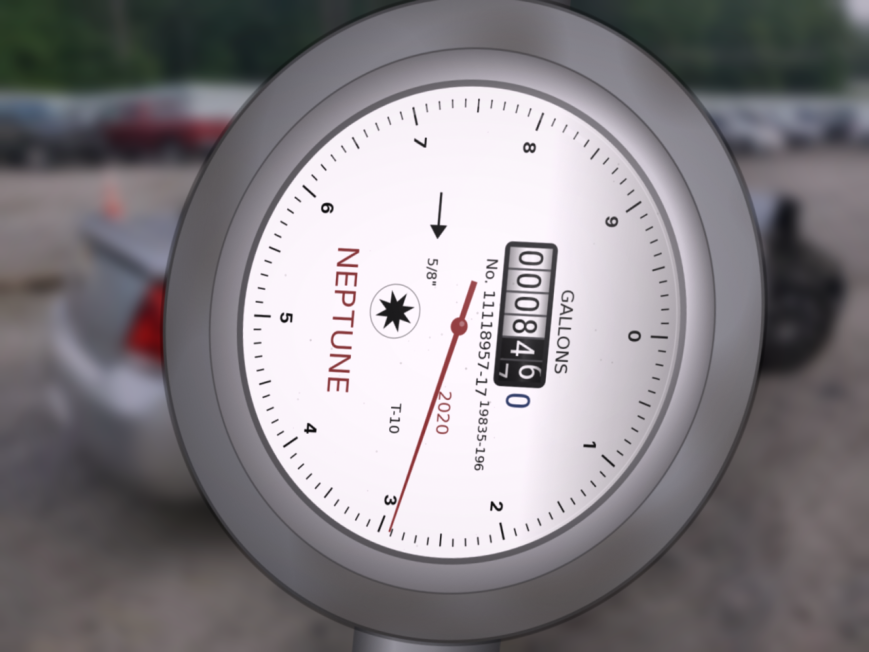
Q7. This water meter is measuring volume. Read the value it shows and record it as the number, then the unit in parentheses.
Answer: 8462.9 (gal)
